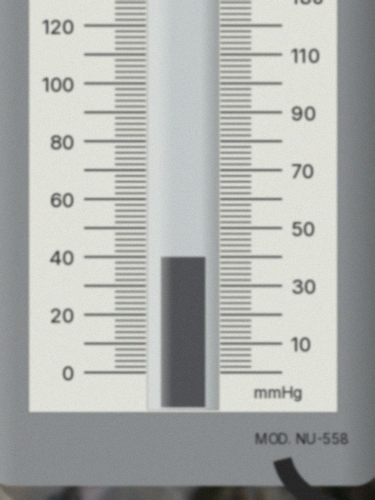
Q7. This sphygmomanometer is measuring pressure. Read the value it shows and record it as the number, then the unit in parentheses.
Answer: 40 (mmHg)
